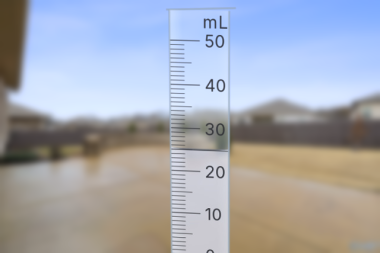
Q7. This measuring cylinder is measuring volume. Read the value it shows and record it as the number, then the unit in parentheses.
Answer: 25 (mL)
